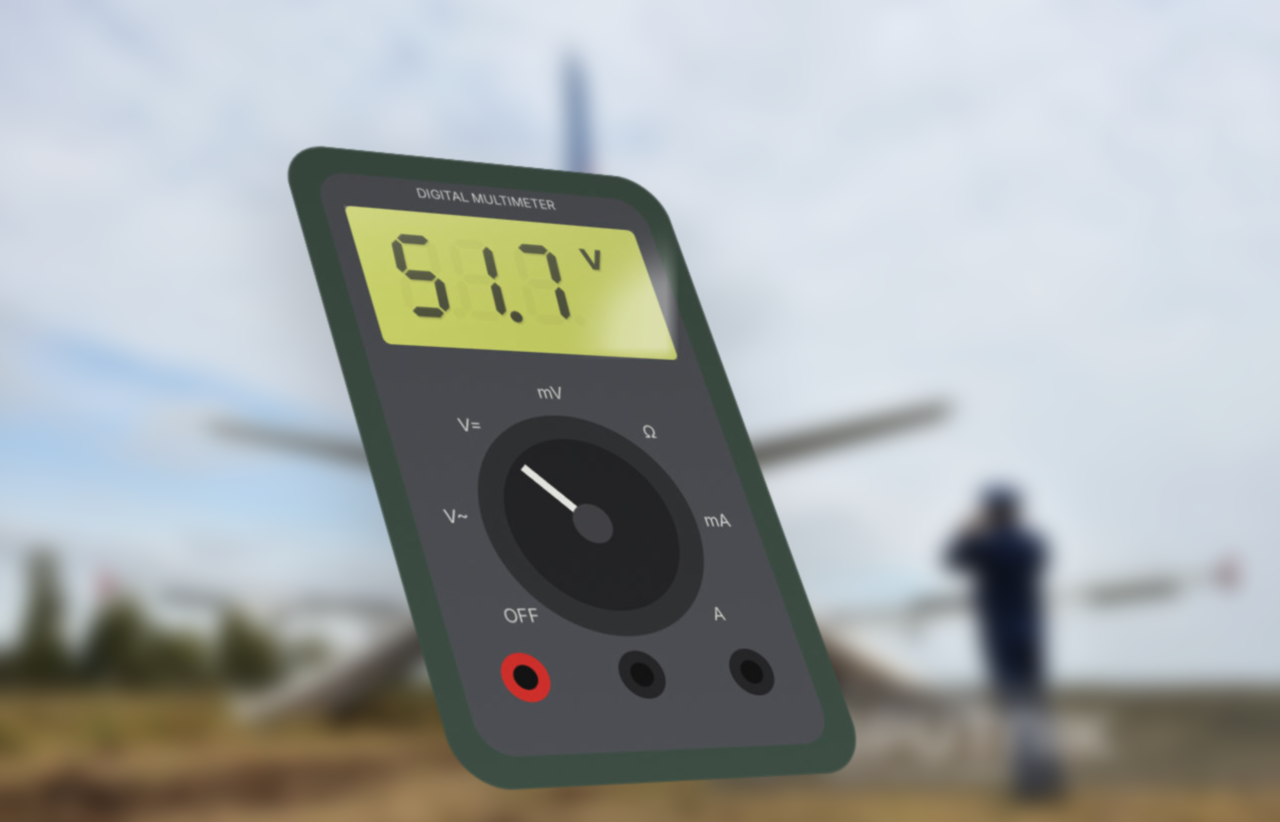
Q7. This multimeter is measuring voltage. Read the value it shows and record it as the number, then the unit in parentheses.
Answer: 51.7 (V)
